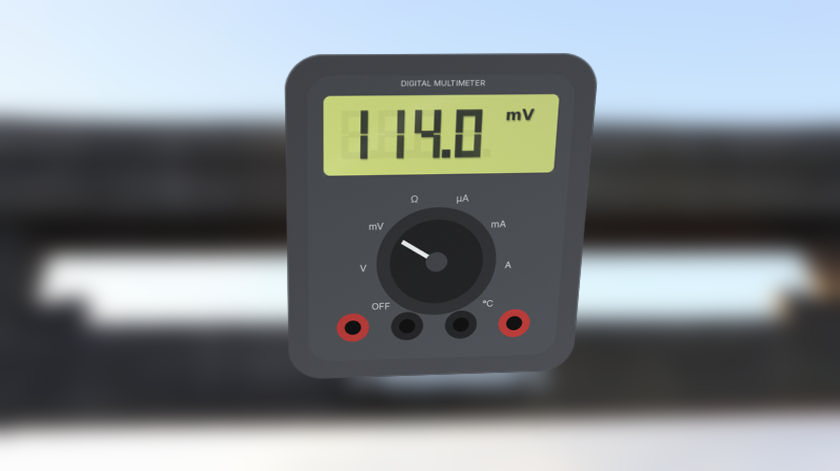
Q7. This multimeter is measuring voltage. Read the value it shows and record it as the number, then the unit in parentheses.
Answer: 114.0 (mV)
